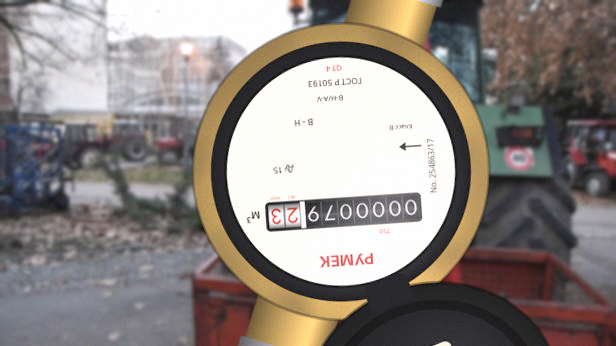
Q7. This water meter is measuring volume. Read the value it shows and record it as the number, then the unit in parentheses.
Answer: 79.23 (m³)
